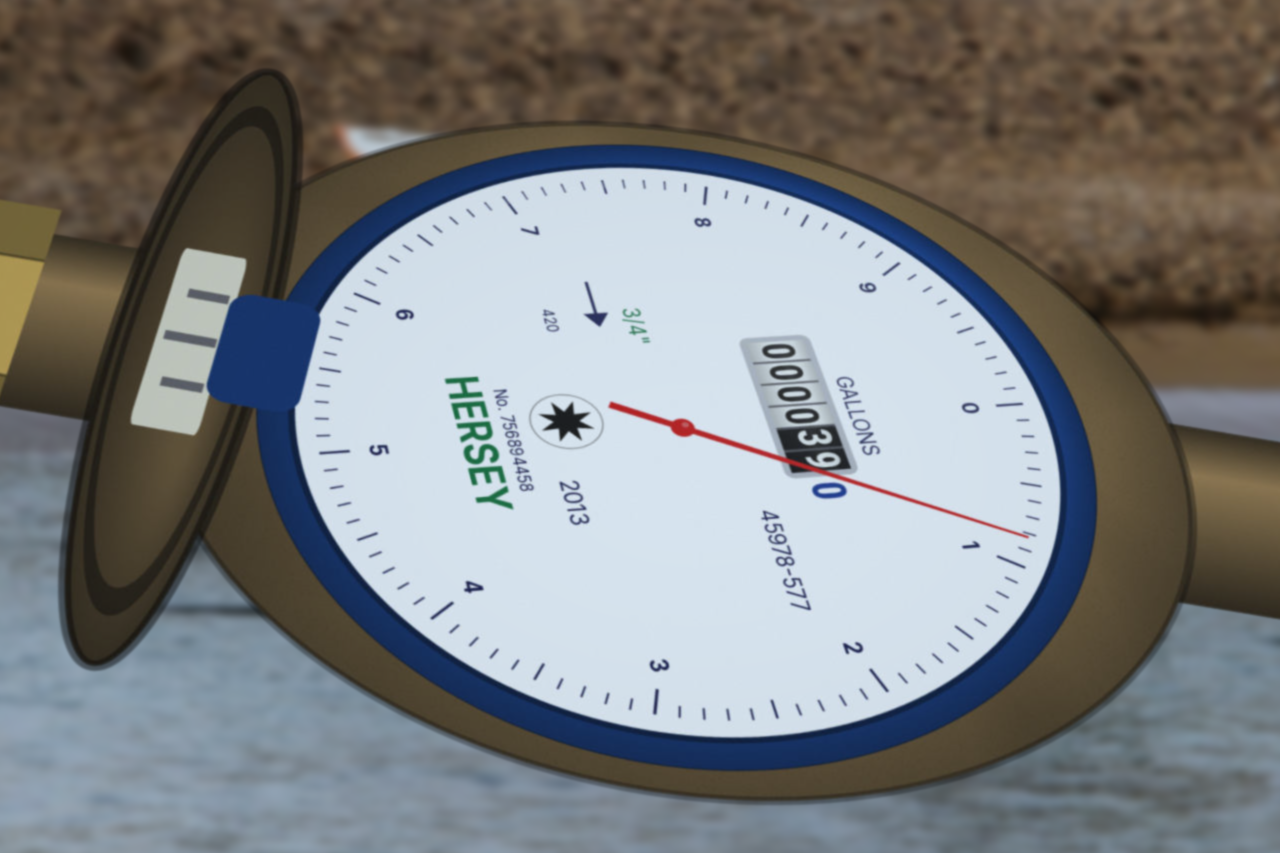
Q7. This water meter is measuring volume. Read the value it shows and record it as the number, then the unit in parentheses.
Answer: 390.8 (gal)
